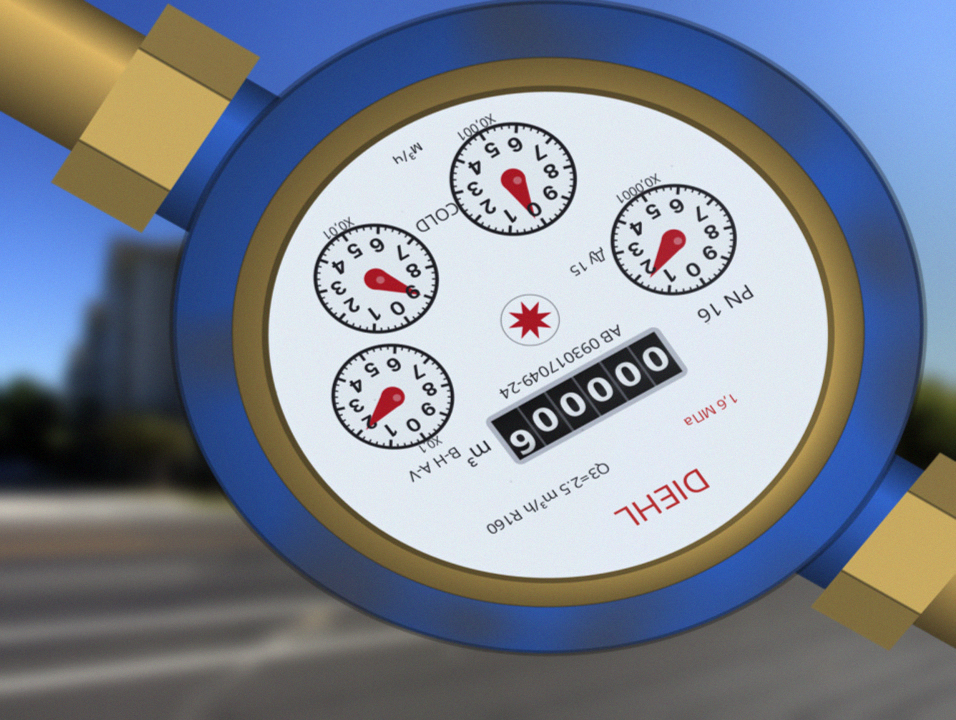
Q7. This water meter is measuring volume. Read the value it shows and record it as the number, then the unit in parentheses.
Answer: 6.1901 (m³)
